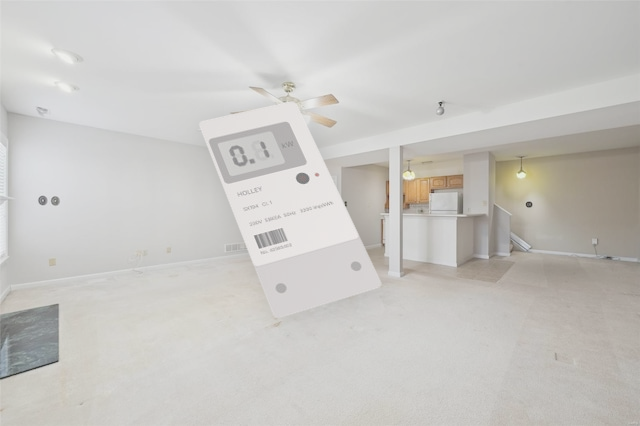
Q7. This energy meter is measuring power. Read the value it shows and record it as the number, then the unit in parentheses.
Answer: 0.1 (kW)
